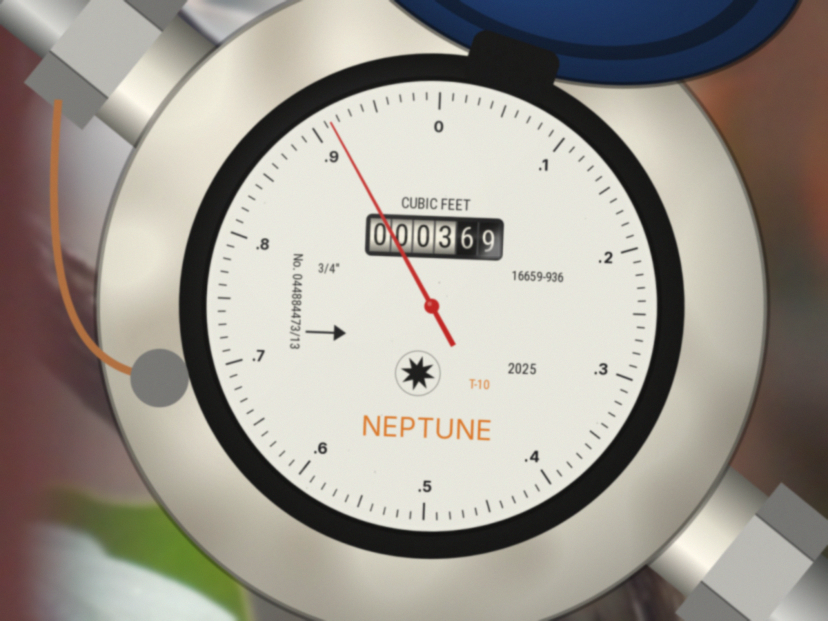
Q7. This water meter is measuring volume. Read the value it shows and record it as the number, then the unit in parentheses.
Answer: 368.91 (ft³)
